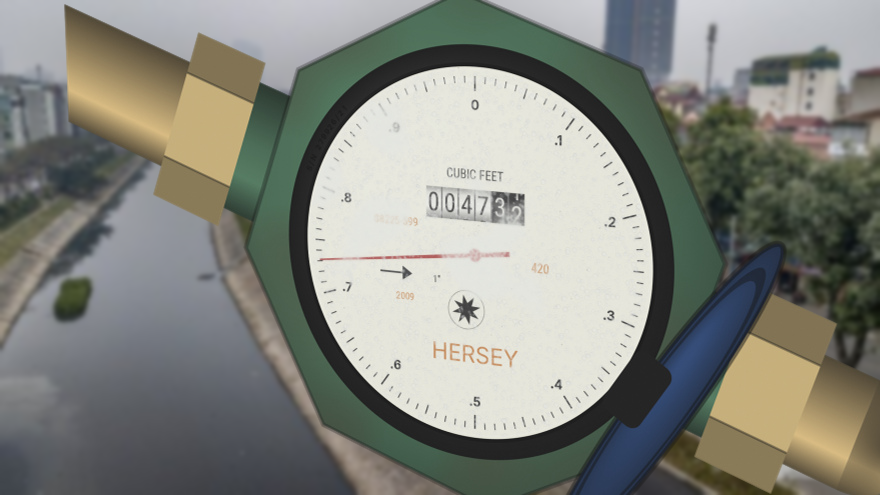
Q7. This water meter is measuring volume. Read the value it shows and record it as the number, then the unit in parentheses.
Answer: 4731.73 (ft³)
